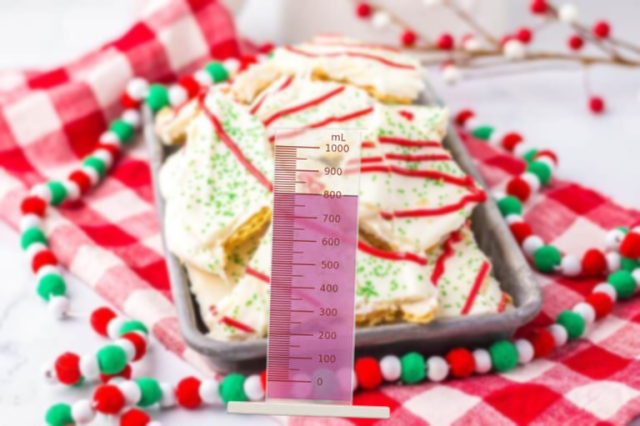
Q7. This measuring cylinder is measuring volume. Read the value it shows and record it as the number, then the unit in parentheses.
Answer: 800 (mL)
